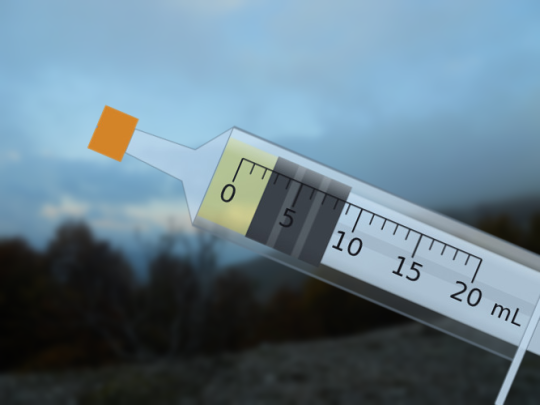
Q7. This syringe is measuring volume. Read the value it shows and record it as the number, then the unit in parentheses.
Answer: 2.5 (mL)
